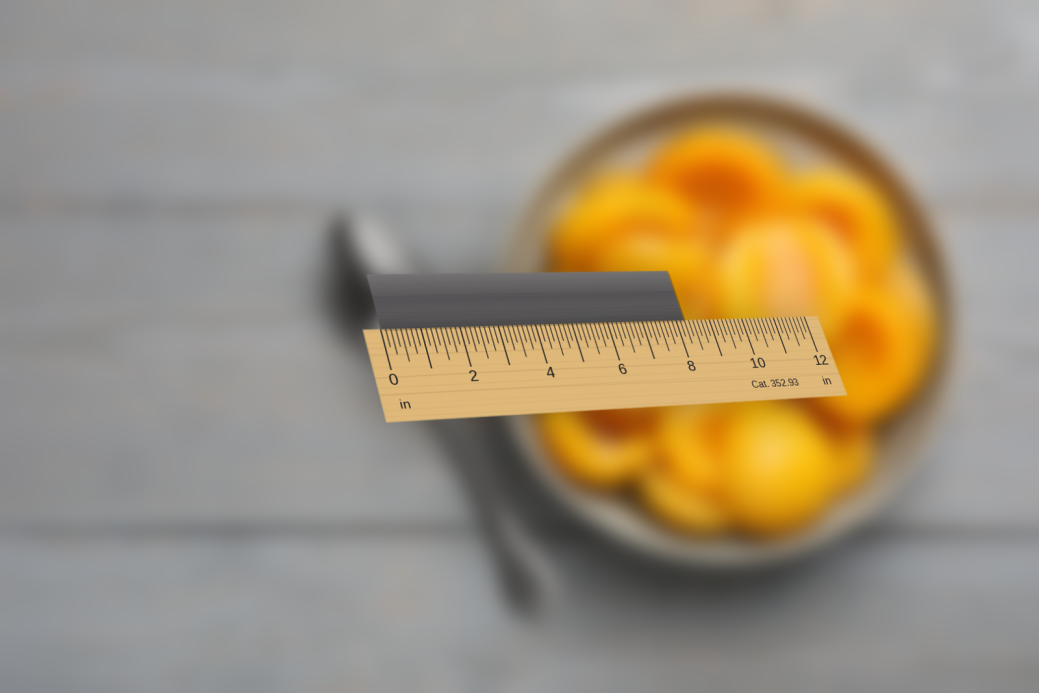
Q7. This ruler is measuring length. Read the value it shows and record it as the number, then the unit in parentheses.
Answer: 8.25 (in)
